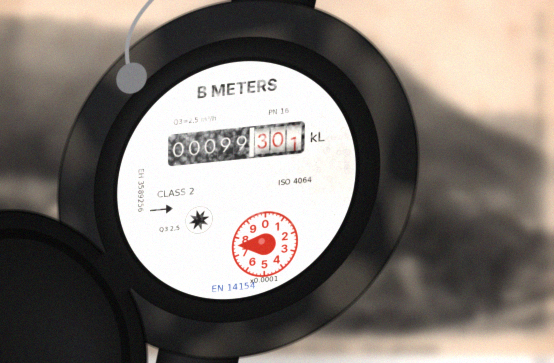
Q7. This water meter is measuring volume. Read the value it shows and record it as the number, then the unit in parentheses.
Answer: 99.3007 (kL)
